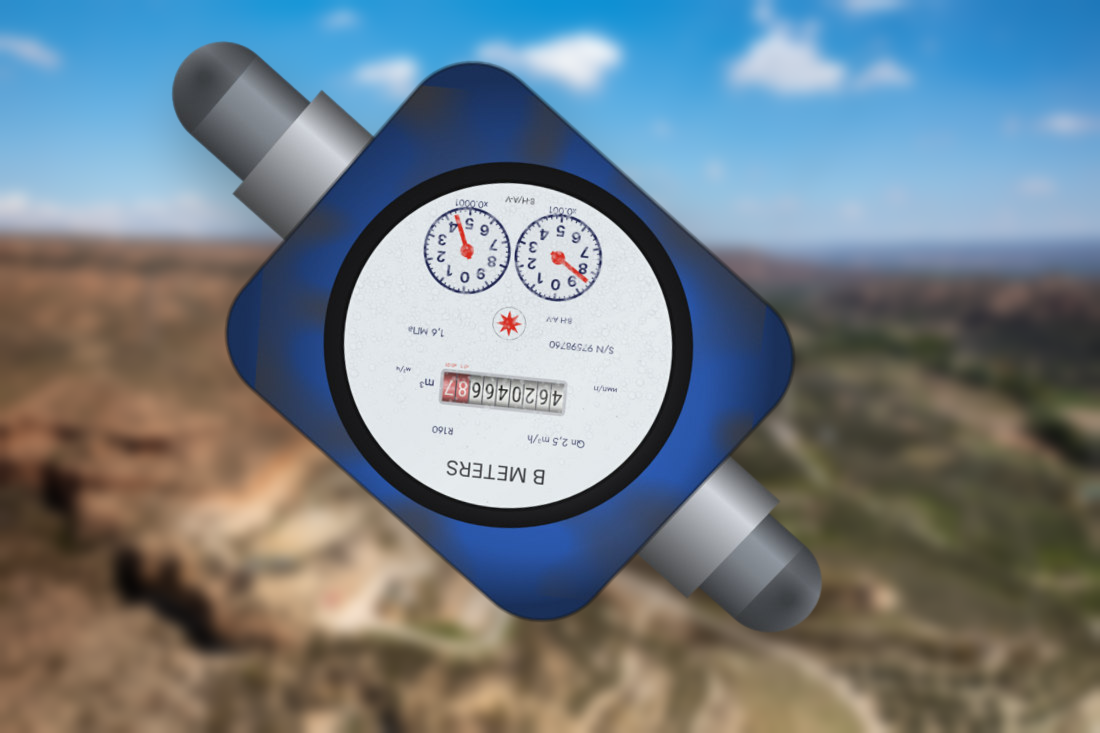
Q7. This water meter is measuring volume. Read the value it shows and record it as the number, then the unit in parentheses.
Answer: 4620466.8784 (m³)
